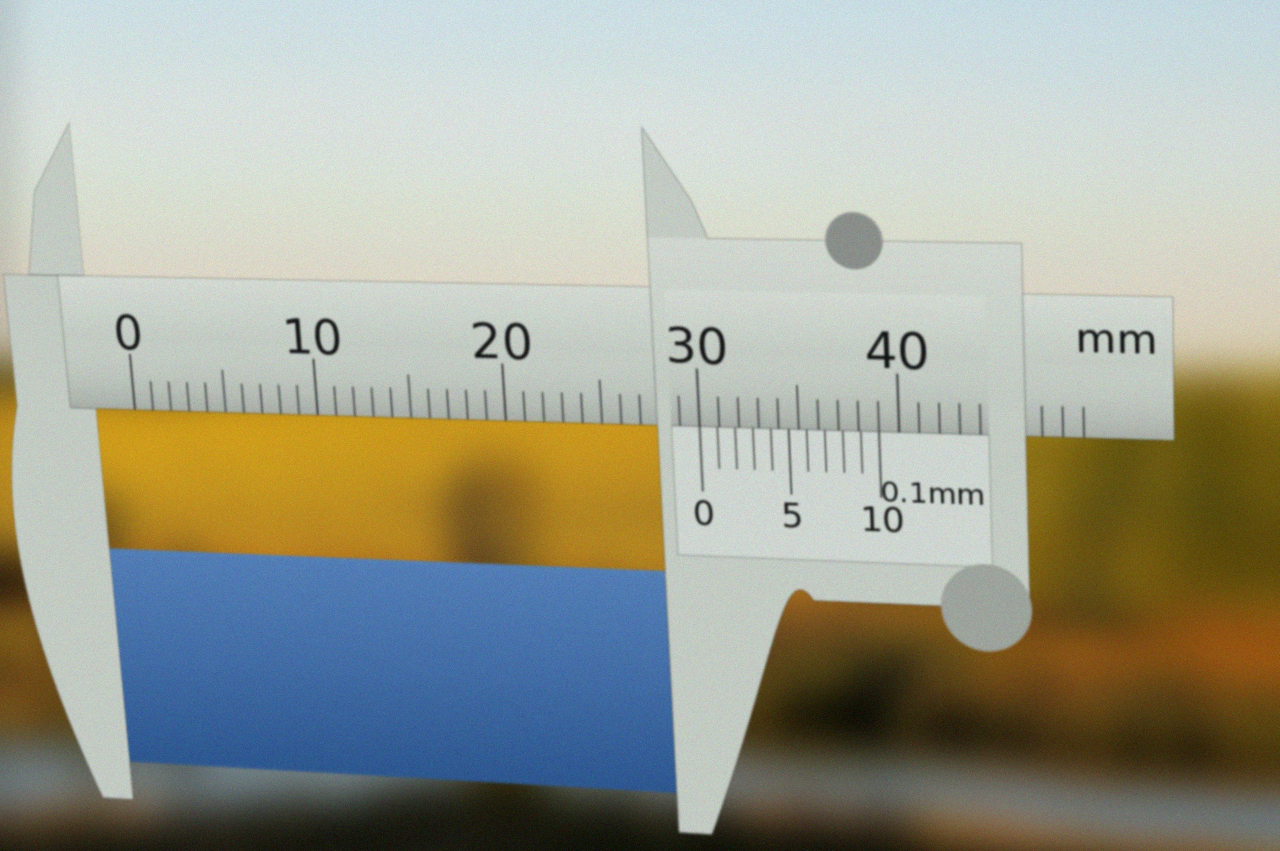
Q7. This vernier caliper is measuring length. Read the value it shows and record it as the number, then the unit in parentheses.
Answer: 30.0 (mm)
